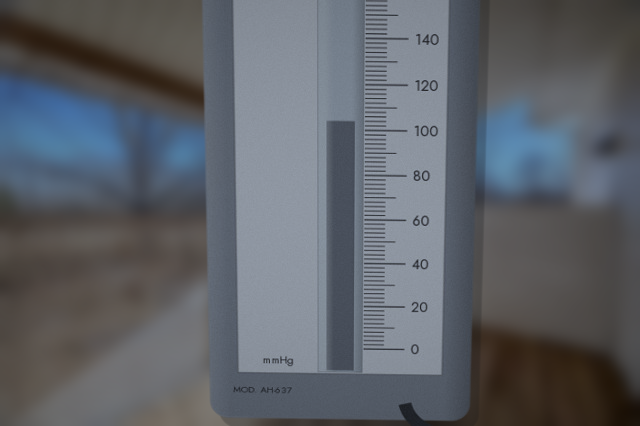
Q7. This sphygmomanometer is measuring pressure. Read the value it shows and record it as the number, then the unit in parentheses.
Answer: 104 (mmHg)
